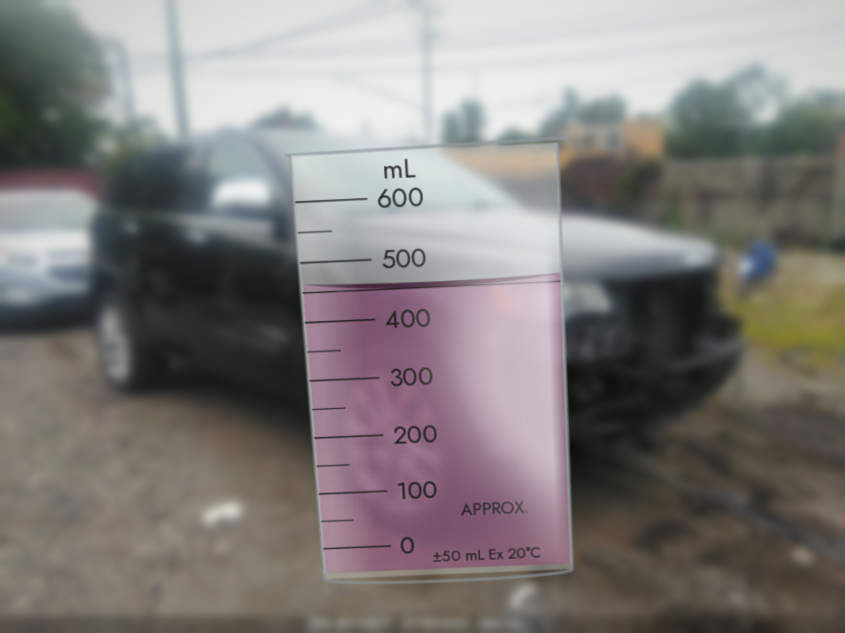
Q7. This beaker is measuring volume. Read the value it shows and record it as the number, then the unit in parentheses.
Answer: 450 (mL)
